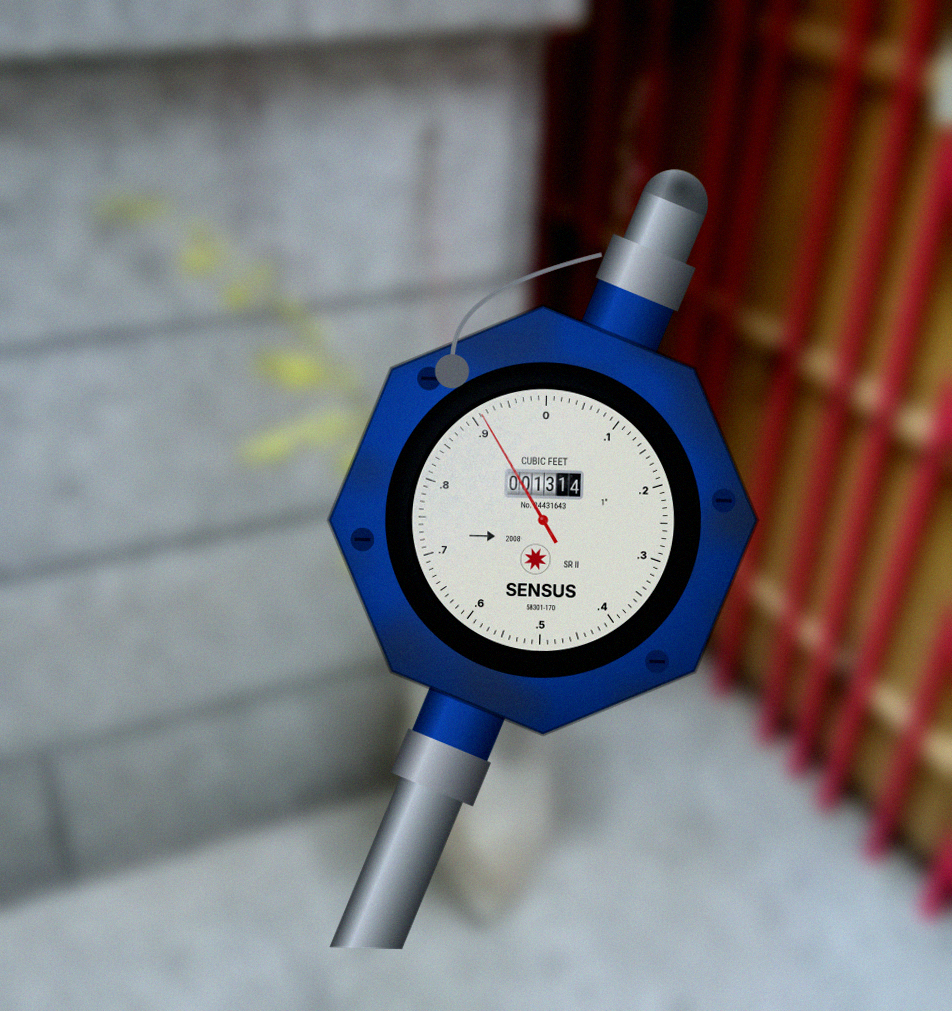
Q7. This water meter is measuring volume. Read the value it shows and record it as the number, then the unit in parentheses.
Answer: 1313.91 (ft³)
